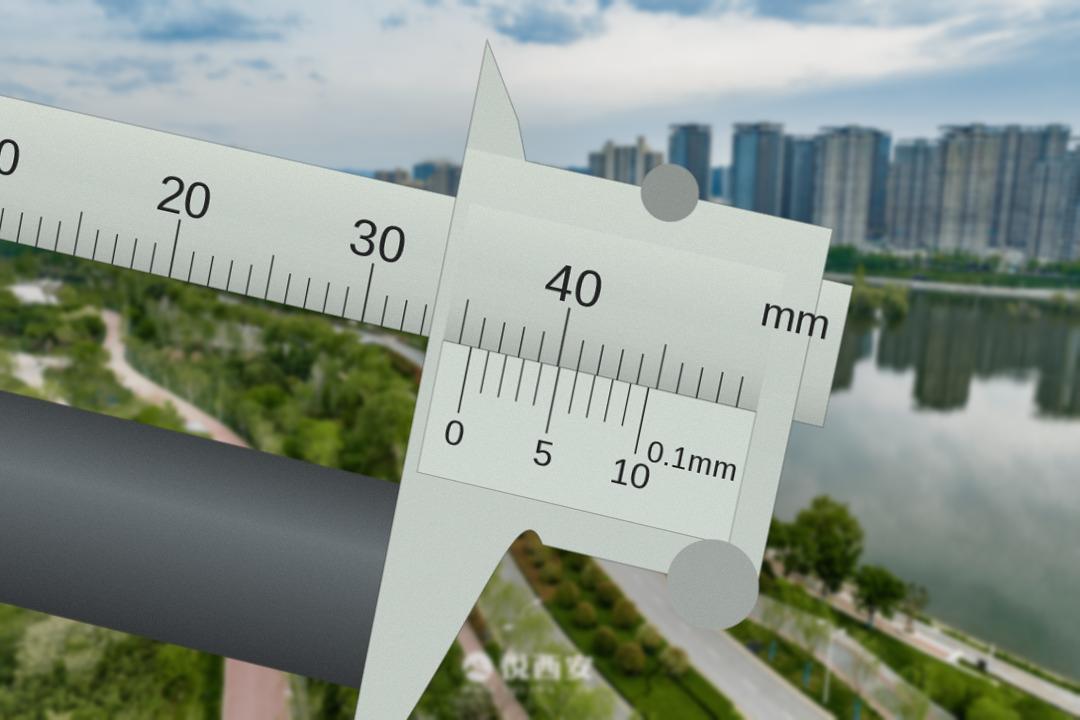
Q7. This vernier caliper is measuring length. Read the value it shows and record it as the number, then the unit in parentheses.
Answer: 35.6 (mm)
